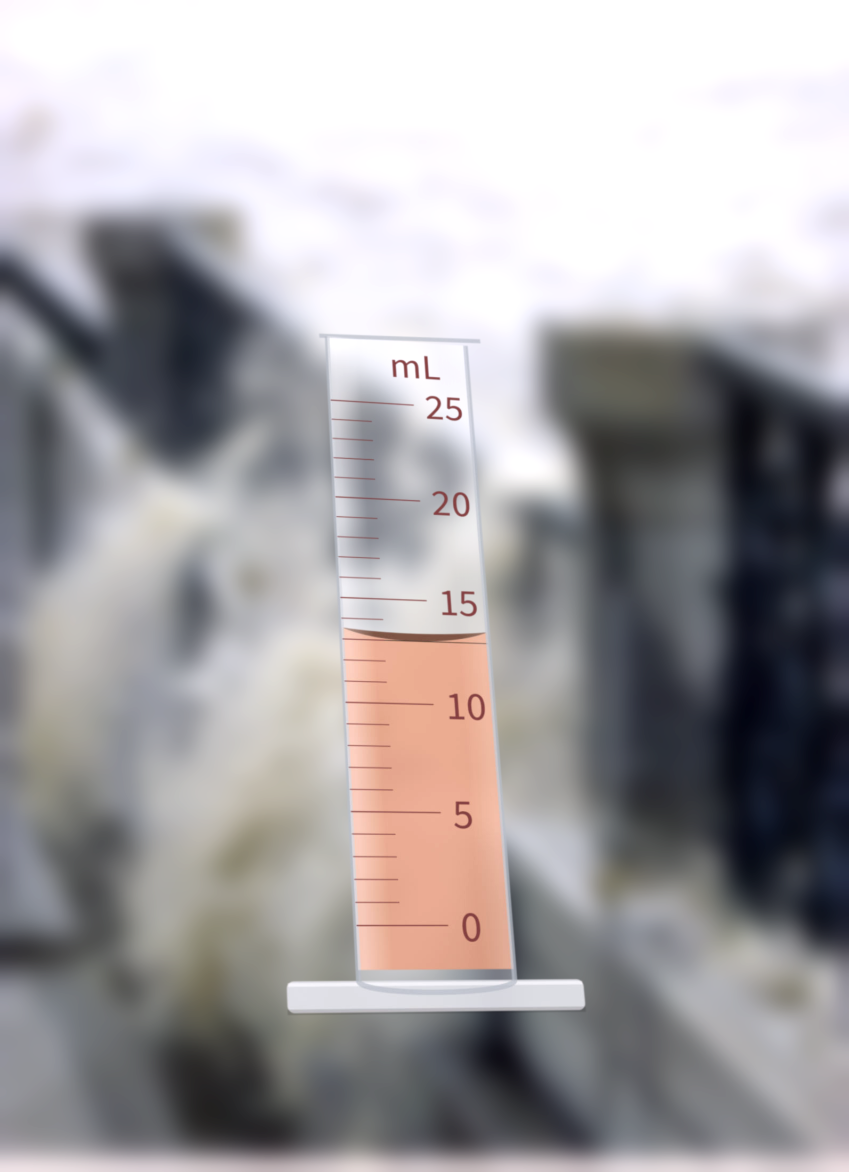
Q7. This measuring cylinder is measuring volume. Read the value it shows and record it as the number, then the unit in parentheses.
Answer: 13 (mL)
